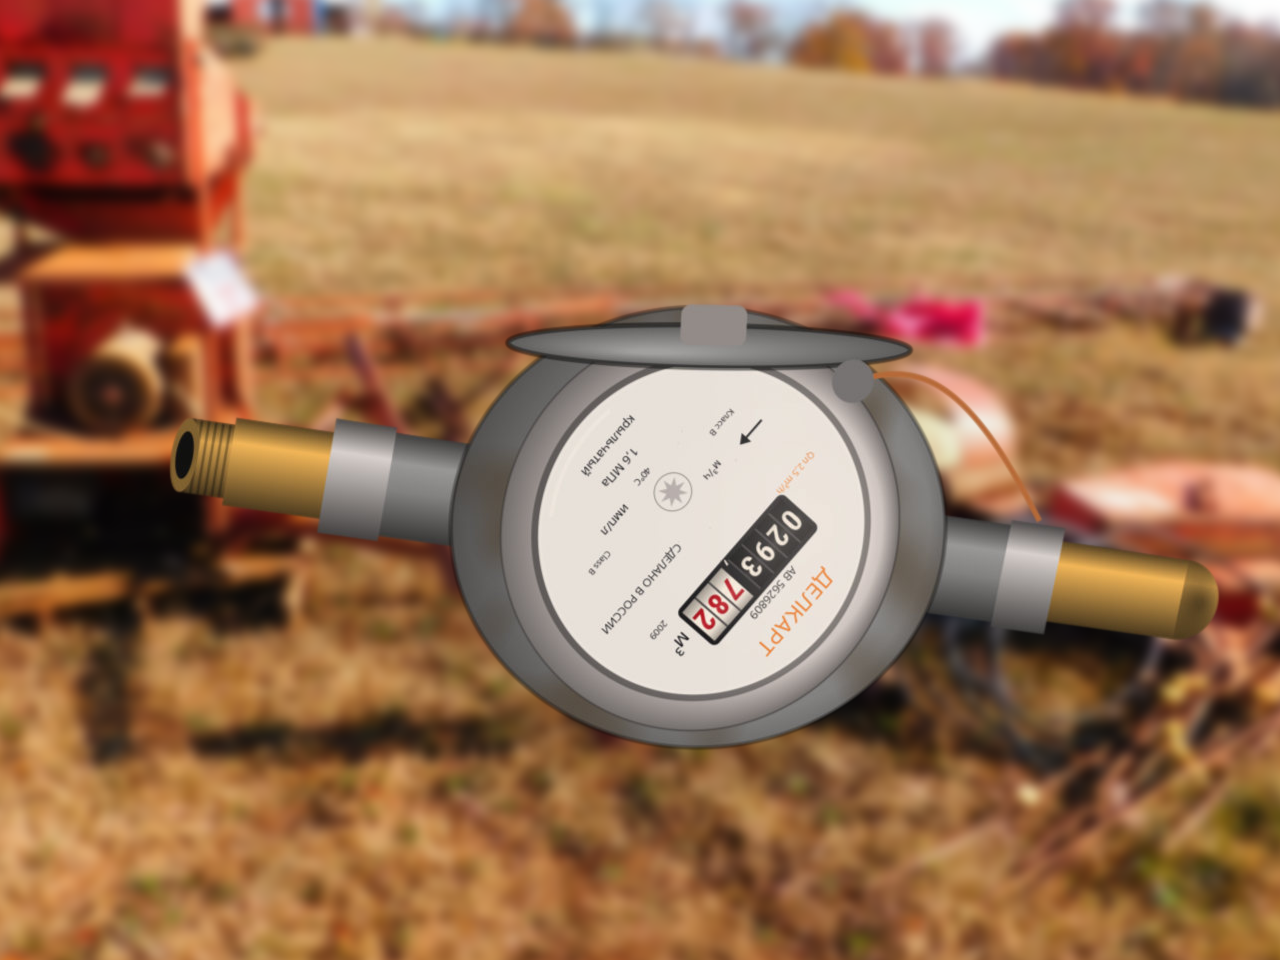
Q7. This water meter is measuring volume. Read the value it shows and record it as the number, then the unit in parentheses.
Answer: 293.782 (m³)
